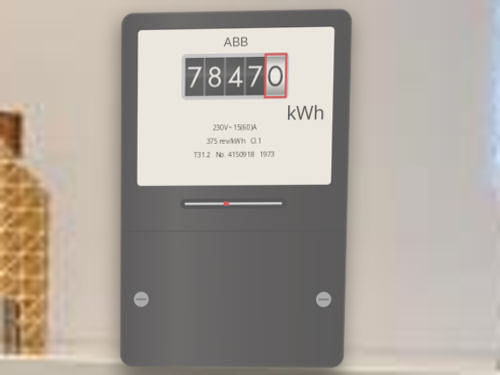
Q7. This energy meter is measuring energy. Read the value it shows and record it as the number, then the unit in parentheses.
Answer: 7847.0 (kWh)
